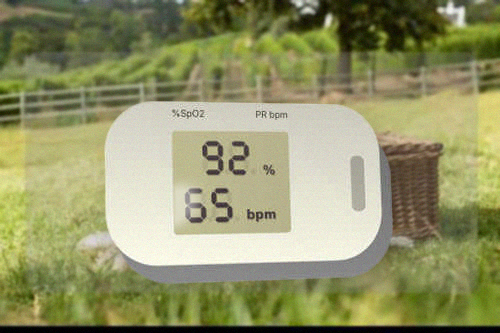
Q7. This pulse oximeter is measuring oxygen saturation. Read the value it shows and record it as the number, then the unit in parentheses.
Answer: 92 (%)
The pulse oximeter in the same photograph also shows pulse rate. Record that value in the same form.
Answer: 65 (bpm)
